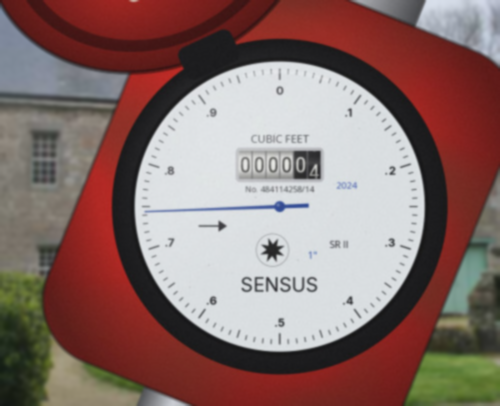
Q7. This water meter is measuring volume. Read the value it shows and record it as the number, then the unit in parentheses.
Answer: 3.74 (ft³)
